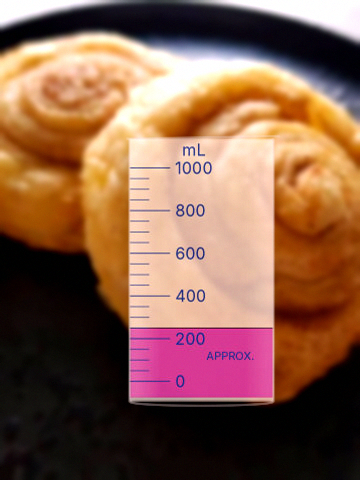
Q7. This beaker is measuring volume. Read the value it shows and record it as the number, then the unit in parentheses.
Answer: 250 (mL)
